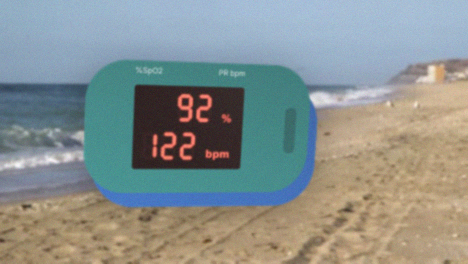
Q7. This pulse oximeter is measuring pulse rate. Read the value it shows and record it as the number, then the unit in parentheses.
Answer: 122 (bpm)
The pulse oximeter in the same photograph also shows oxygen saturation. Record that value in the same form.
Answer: 92 (%)
